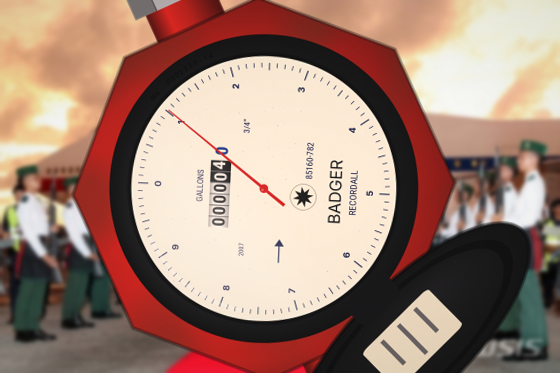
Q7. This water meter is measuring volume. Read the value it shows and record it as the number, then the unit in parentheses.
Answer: 41.0 (gal)
